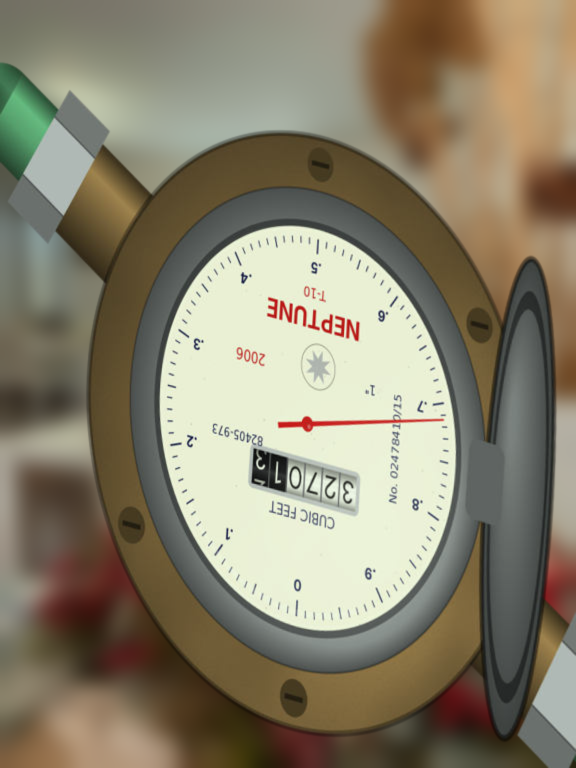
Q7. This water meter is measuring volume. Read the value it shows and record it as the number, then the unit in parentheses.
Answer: 327012.71 (ft³)
